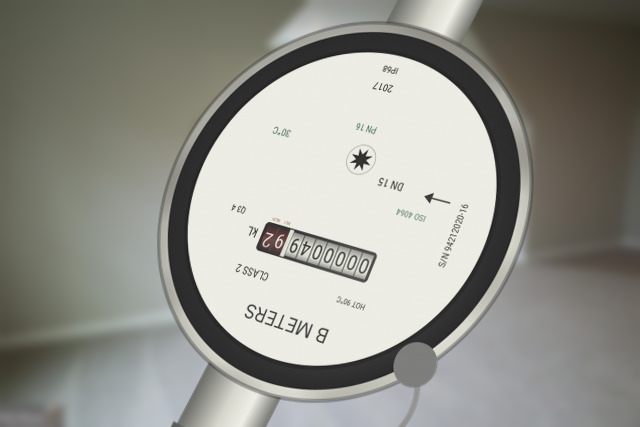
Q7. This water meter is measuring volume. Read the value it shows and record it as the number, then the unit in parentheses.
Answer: 49.92 (kL)
